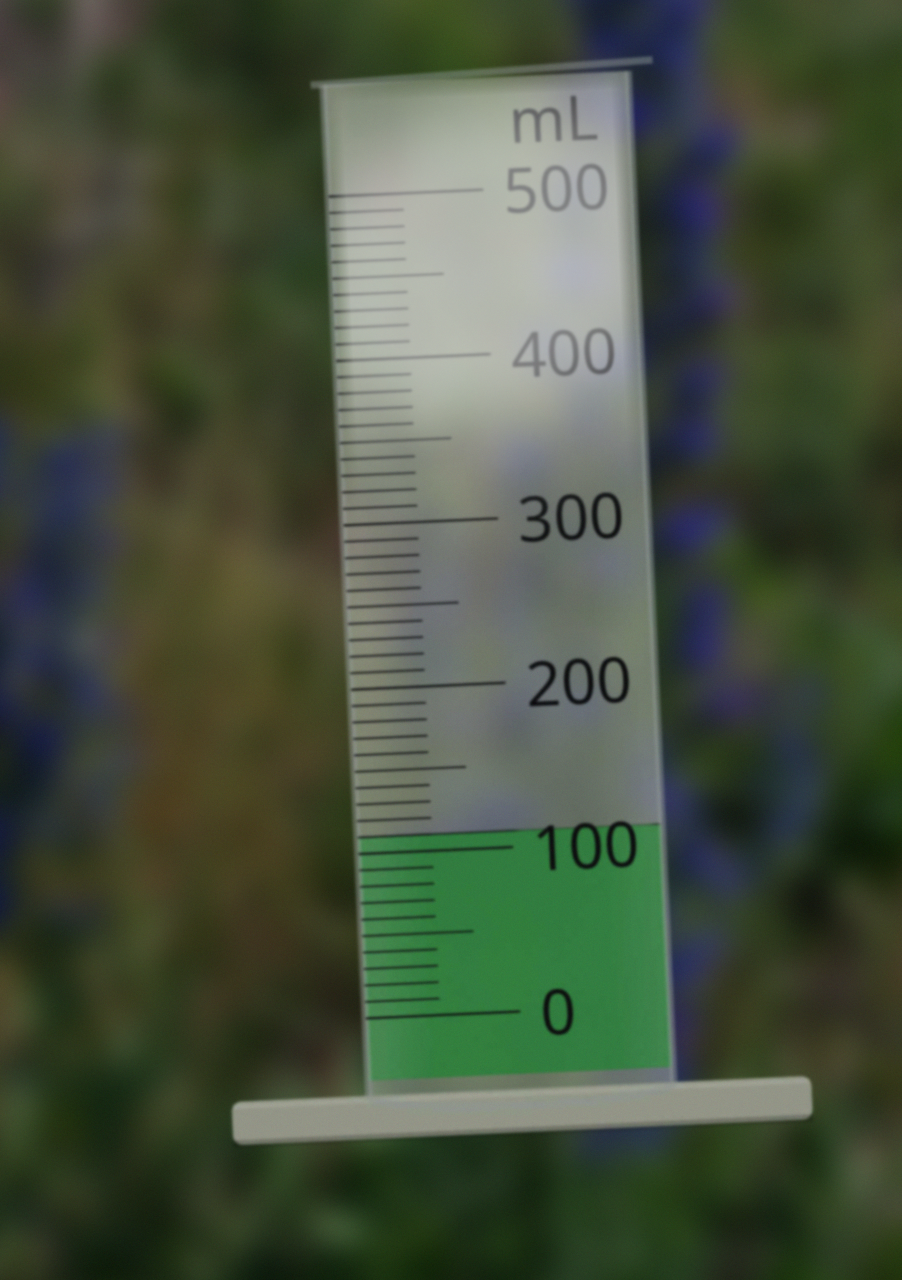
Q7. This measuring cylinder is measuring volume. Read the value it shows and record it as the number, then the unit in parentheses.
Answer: 110 (mL)
